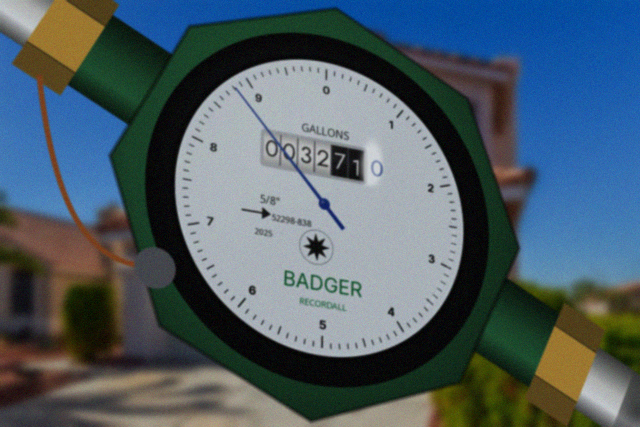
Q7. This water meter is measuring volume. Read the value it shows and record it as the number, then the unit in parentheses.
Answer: 32708.8 (gal)
